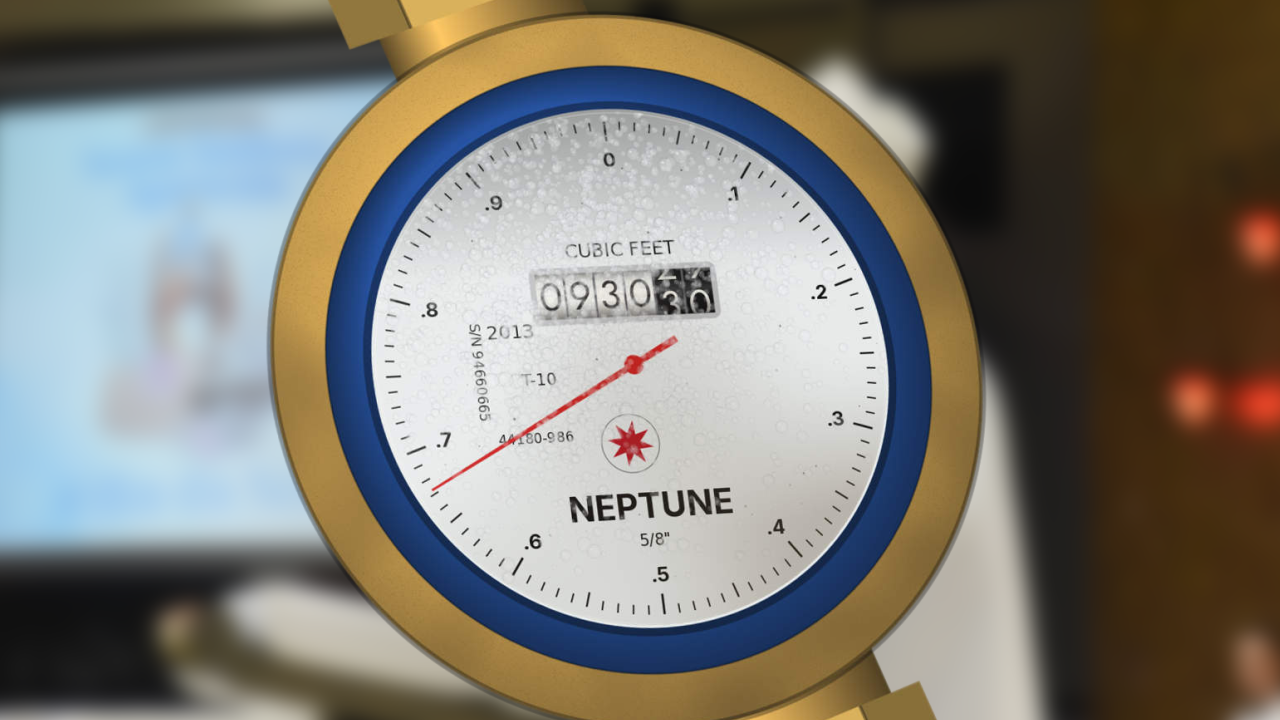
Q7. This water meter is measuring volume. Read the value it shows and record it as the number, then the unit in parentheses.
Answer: 93029.67 (ft³)
